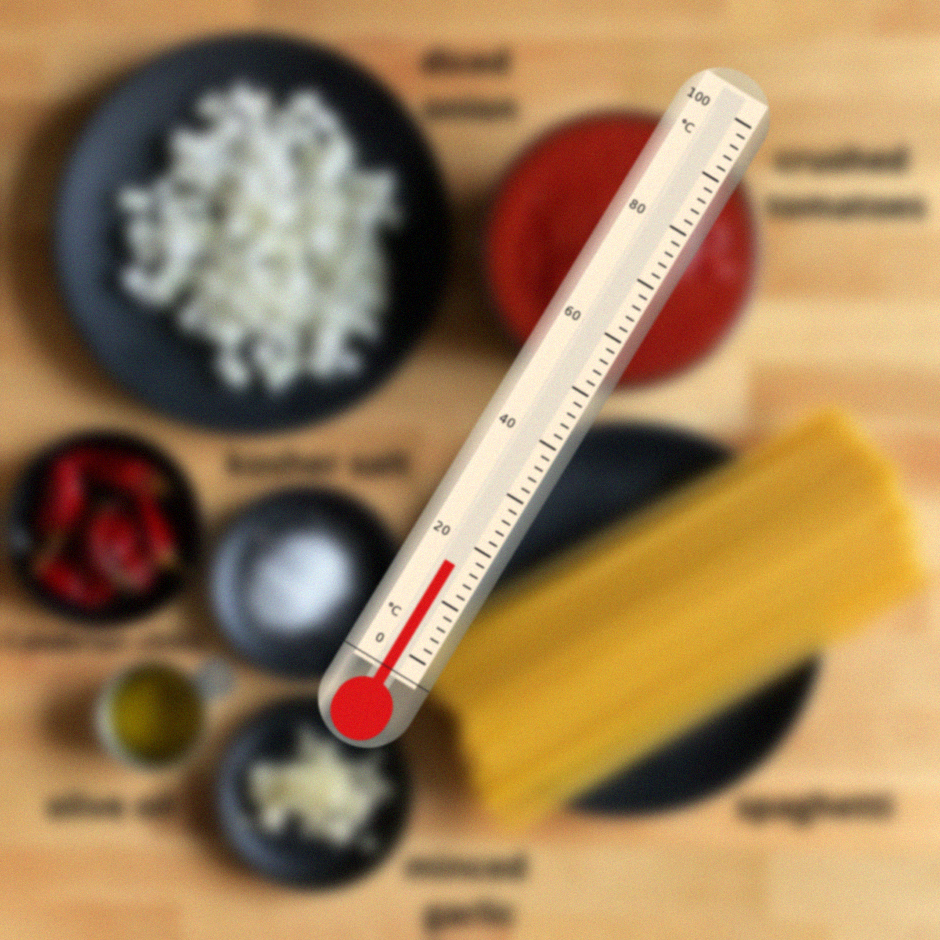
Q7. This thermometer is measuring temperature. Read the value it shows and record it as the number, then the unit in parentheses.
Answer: 16 (°C)
